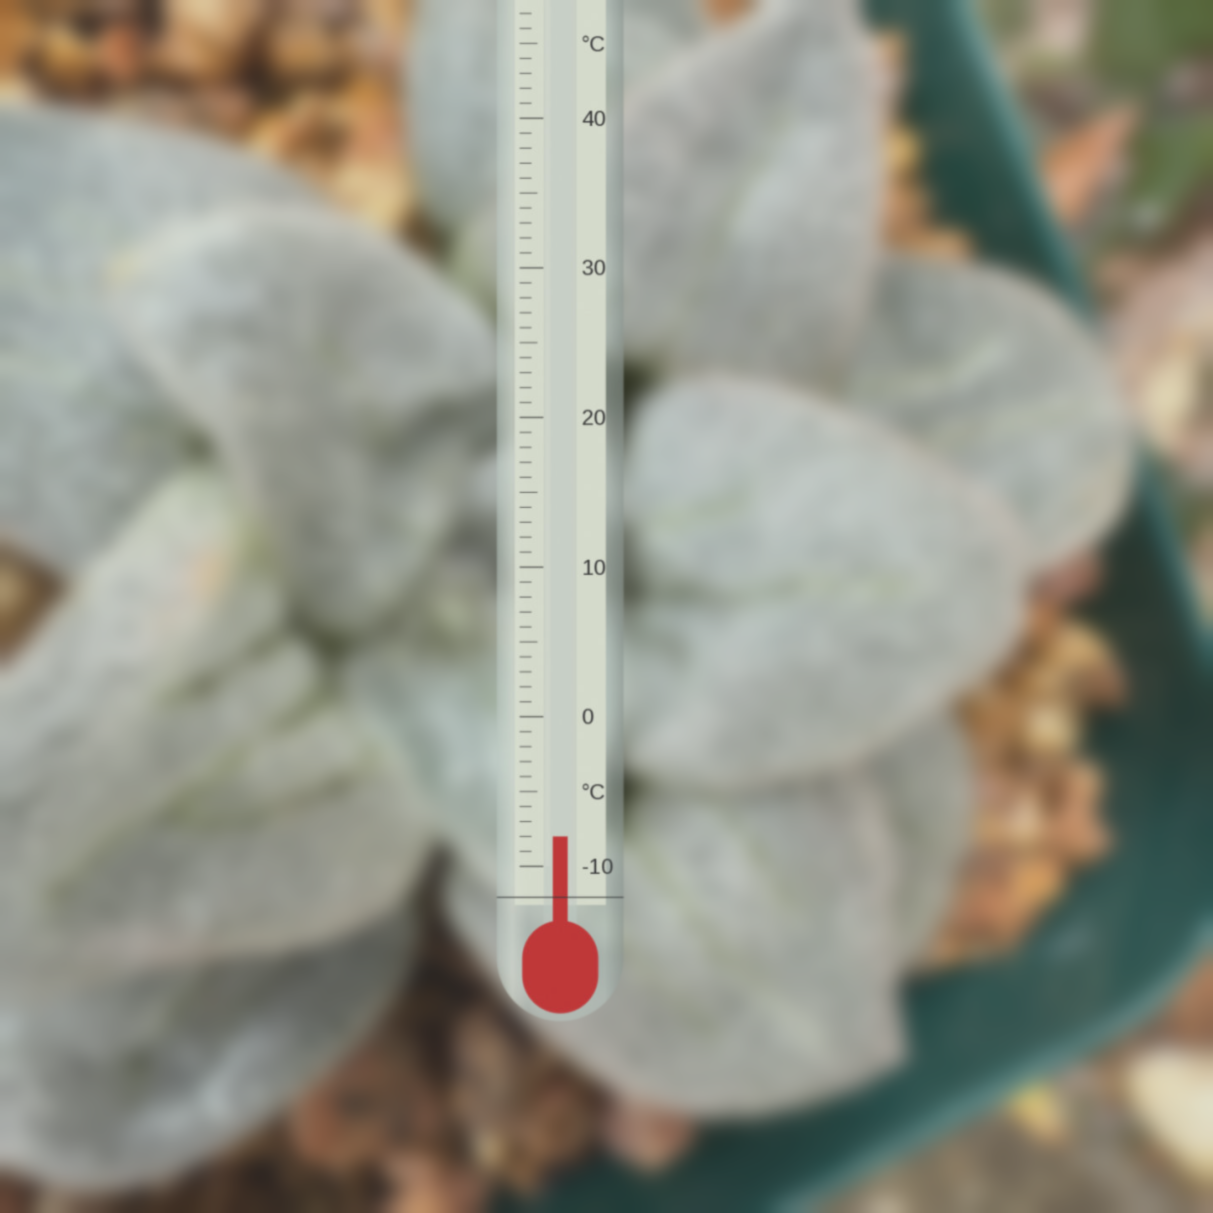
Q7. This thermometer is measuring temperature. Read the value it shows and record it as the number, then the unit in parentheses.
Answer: -8 (°C)
